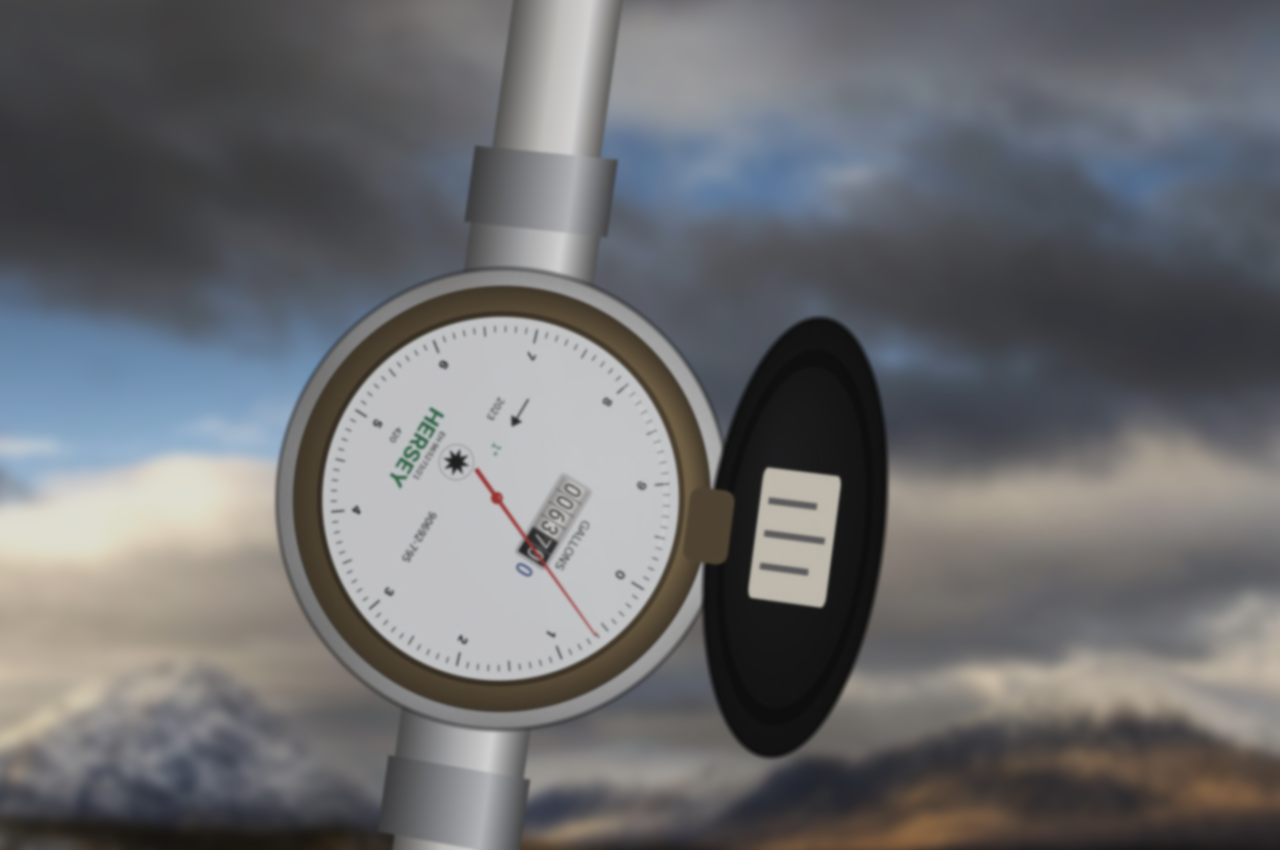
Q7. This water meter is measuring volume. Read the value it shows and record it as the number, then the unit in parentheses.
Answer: 63700.6 (gal)
